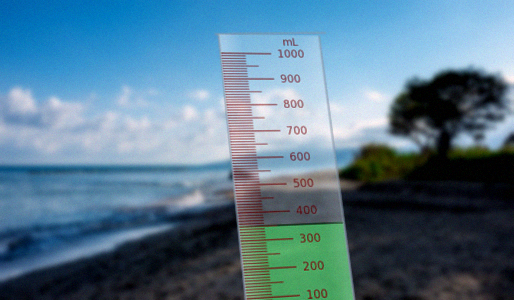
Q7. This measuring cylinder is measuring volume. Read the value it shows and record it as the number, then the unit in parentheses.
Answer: 350 (mL)
